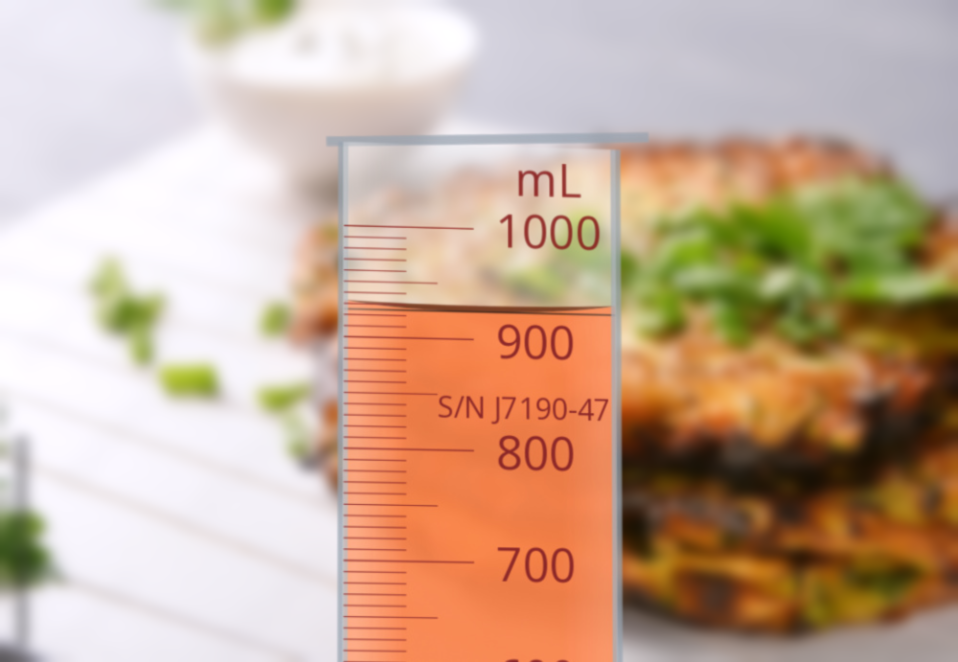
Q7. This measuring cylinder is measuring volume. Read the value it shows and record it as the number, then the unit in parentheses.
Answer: 925 (mL)
